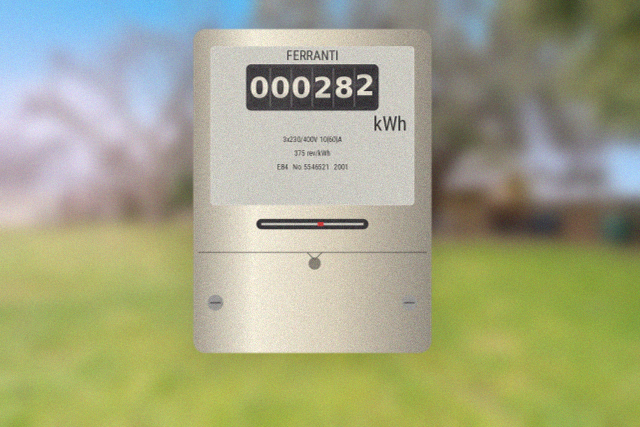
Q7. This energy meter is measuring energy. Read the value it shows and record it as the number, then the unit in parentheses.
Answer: 282 (kWh)
